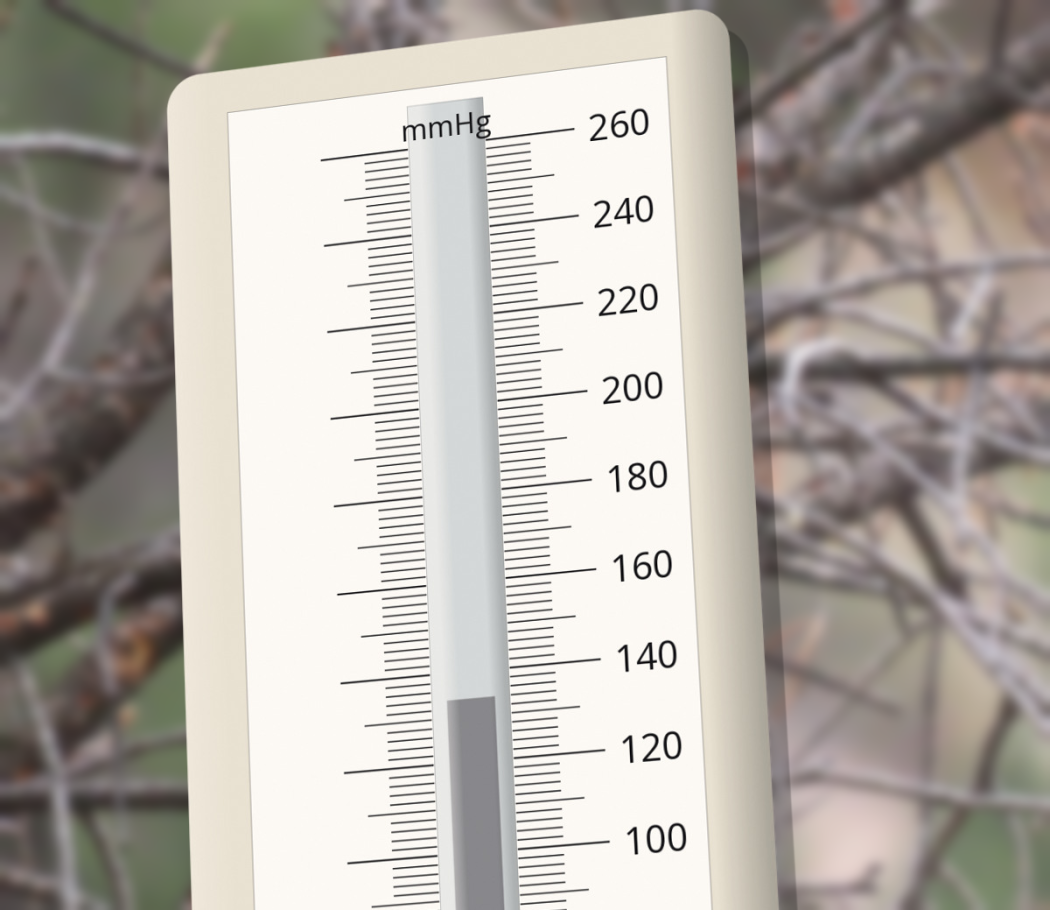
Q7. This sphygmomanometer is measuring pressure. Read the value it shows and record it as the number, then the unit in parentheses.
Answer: 134 (mmHg)
